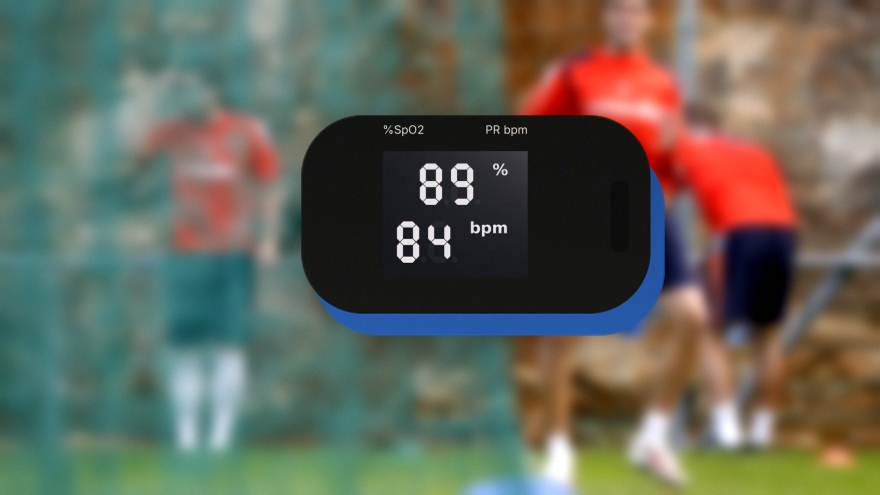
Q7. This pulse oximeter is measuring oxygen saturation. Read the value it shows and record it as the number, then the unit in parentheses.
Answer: 89 (%)
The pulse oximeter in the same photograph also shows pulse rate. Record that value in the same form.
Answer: 84 (bpm)
